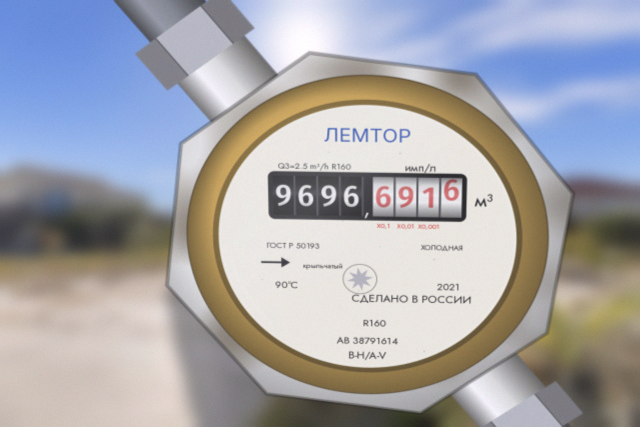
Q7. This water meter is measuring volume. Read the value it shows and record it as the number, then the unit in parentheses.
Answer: 9696.6916 (m³)
